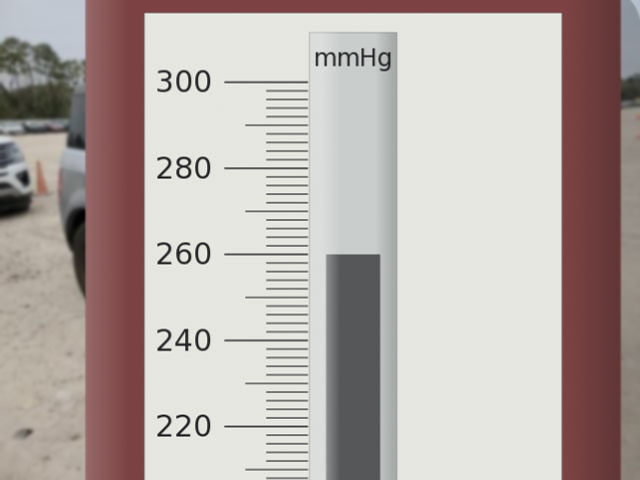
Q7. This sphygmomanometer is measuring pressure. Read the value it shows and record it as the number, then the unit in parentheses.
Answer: 260 (mmHg)
